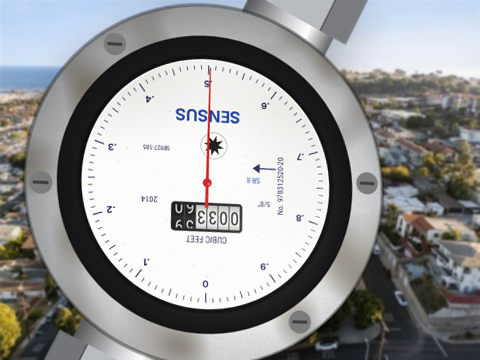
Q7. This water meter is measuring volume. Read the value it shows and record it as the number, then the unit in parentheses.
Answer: 3359.50 (ft³)
